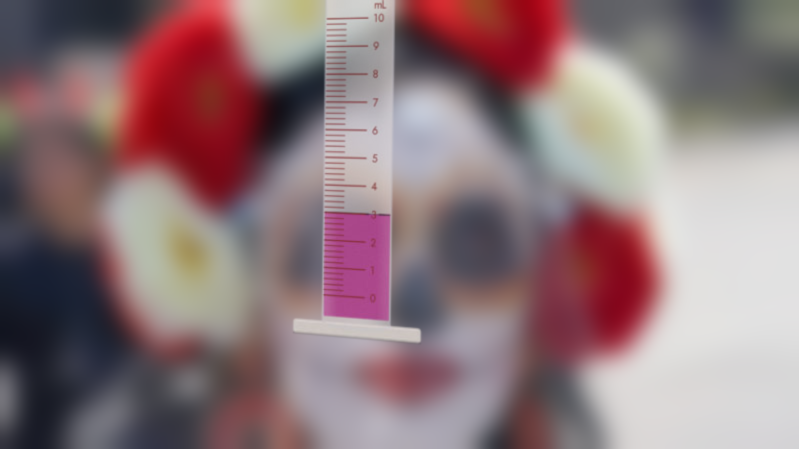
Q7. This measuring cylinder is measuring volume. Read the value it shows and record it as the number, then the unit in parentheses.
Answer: 3 (mL)
